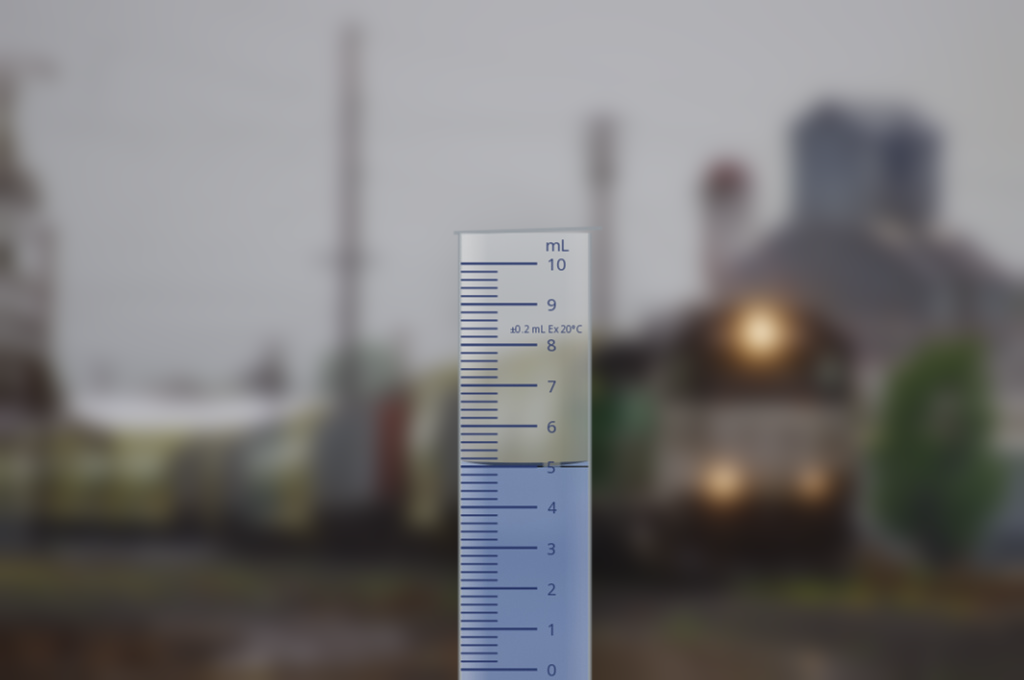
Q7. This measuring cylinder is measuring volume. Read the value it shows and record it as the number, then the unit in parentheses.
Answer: 5 (mL)
